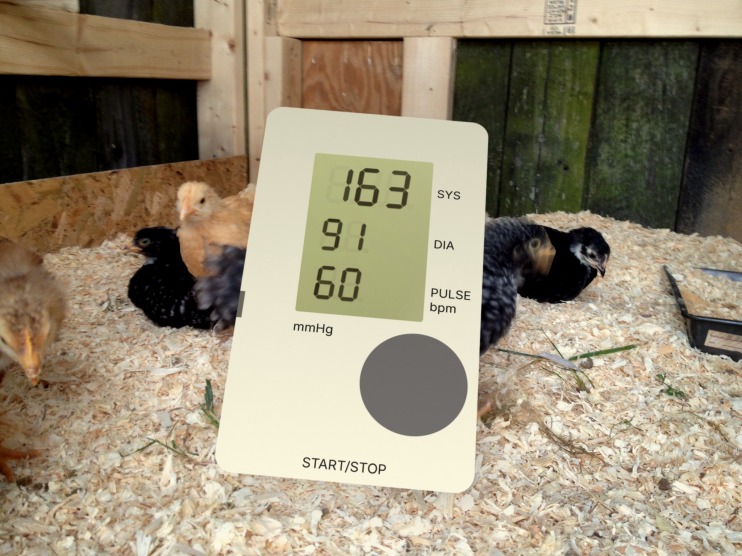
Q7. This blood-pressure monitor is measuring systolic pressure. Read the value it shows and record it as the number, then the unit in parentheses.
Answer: 163 (mmHg)
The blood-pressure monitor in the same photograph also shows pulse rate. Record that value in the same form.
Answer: 60 (bpm)
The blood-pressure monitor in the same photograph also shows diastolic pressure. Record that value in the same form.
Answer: 91 (mmHg)
